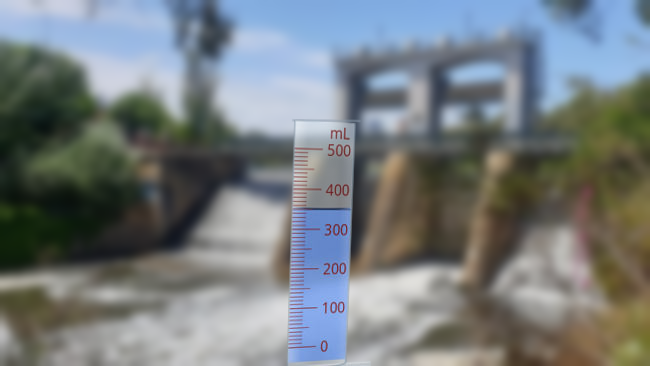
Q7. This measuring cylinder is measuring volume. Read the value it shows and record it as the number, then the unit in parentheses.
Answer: 350 (mL)
